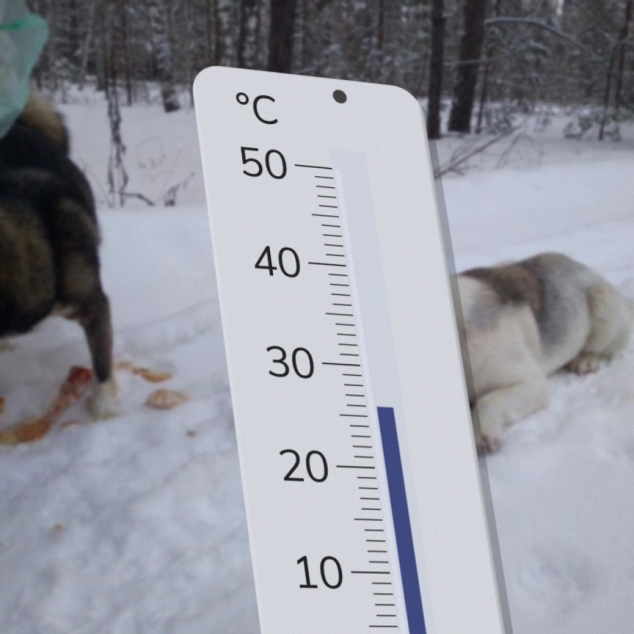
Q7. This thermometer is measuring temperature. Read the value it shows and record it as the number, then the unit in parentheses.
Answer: 26 (°C)
